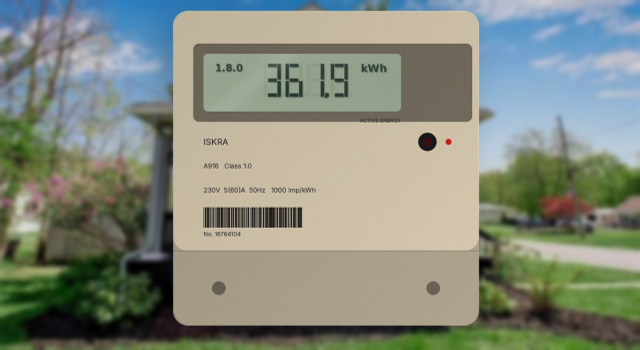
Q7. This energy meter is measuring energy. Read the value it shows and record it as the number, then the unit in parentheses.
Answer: 361.9 (kWh)
